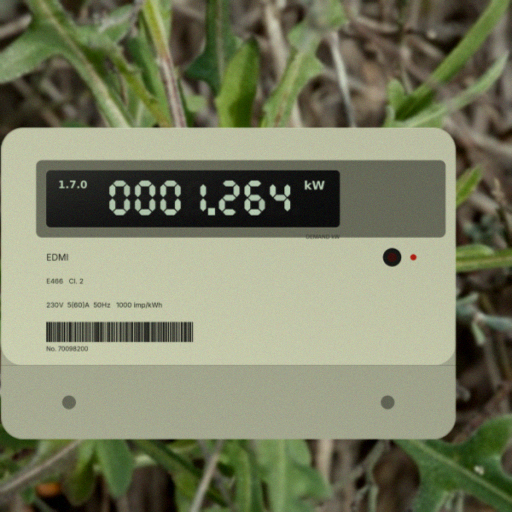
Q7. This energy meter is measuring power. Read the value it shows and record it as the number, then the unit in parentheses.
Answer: 1.264 (kW)
